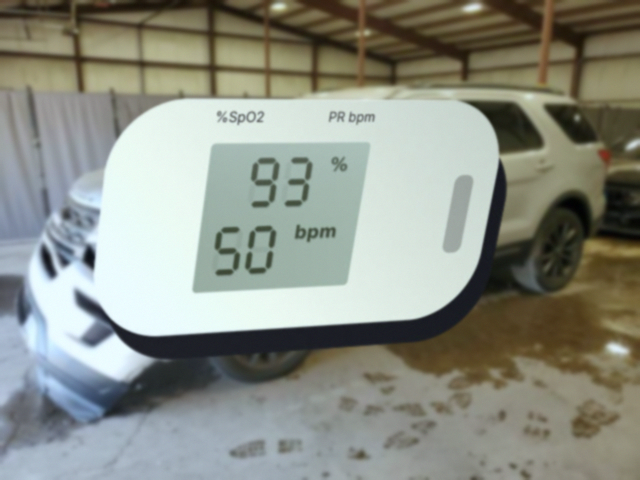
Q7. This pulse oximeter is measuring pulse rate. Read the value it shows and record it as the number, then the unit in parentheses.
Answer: 50 (bpm)
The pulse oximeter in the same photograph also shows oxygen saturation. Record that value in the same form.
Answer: 93 (%)
